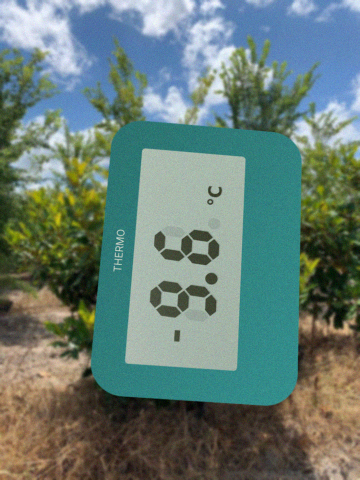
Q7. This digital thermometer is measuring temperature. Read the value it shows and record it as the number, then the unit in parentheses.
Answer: -9.6 (°C)
